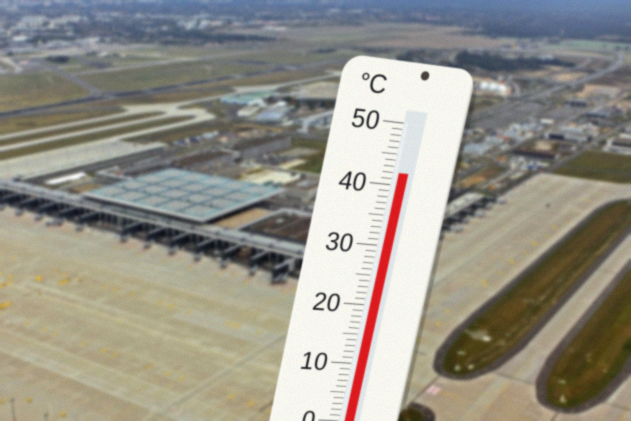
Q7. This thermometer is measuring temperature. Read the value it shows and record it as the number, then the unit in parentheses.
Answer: 42 (°C)
